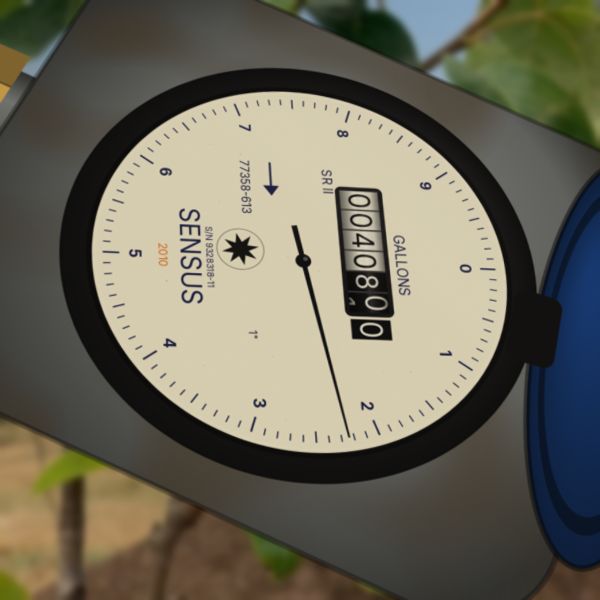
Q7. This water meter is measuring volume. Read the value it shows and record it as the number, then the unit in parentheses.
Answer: 40802.2 (gal)
